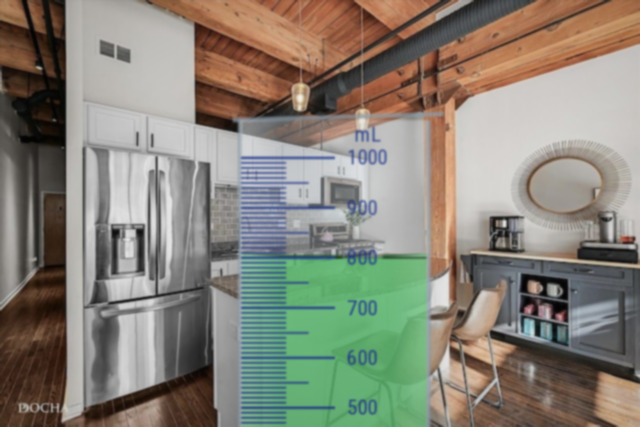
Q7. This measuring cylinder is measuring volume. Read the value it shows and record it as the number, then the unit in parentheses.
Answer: 800 (mL)
